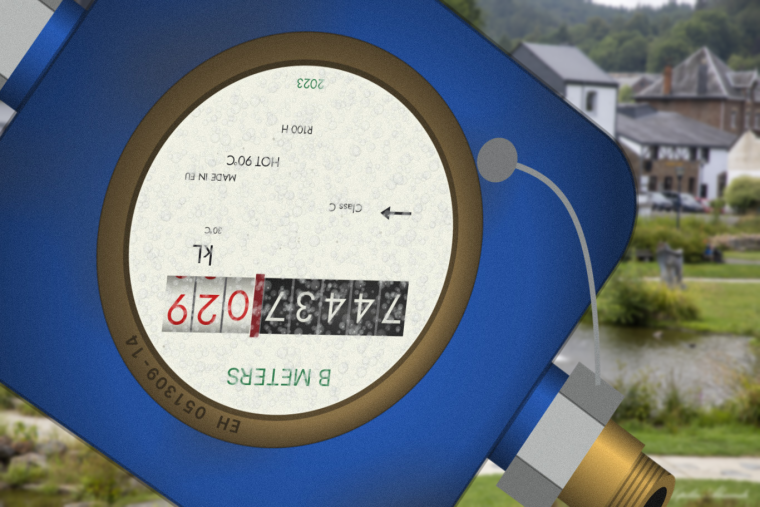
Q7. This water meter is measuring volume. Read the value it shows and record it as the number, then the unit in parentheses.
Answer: 74437.029 (kL)
